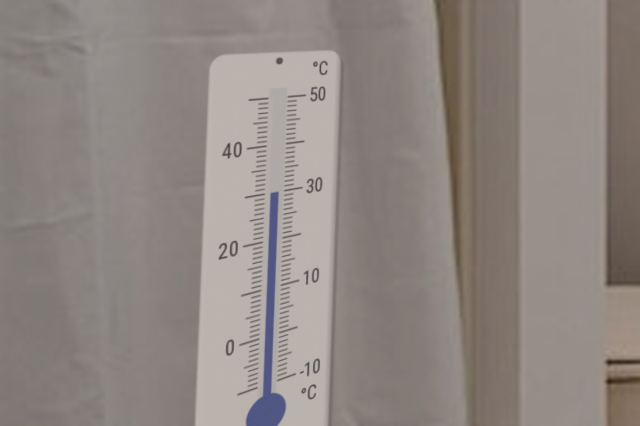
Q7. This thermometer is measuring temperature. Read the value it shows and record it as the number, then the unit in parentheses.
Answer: 30 (°C)
